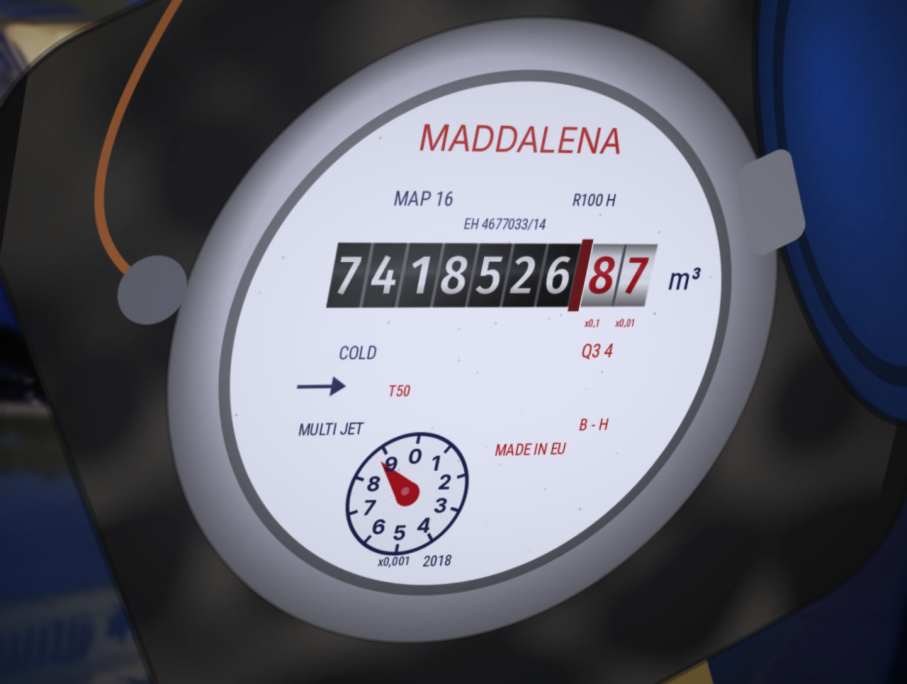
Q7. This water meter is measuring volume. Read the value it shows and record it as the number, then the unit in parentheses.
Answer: 7418526.878 (m³)
